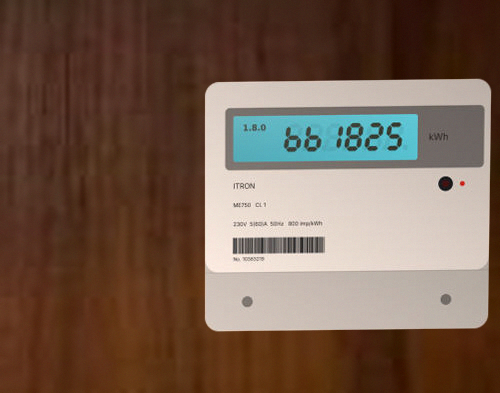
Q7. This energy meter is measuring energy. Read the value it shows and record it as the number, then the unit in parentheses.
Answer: 661825 (kWh)
